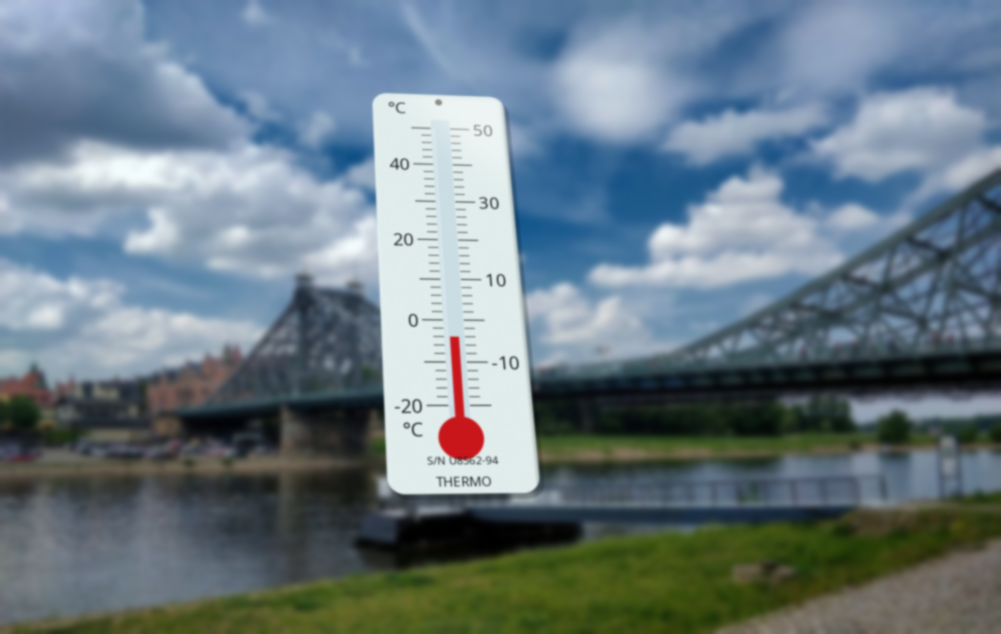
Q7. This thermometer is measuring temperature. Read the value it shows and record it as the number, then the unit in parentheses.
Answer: -4 (°C)
